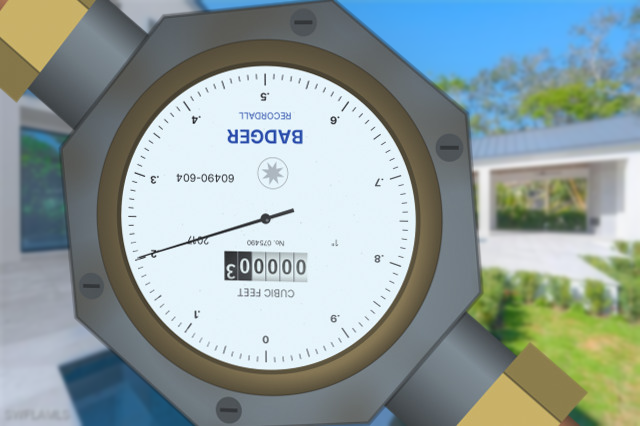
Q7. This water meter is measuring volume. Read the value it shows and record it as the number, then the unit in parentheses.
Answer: 3.20 (ft³)
